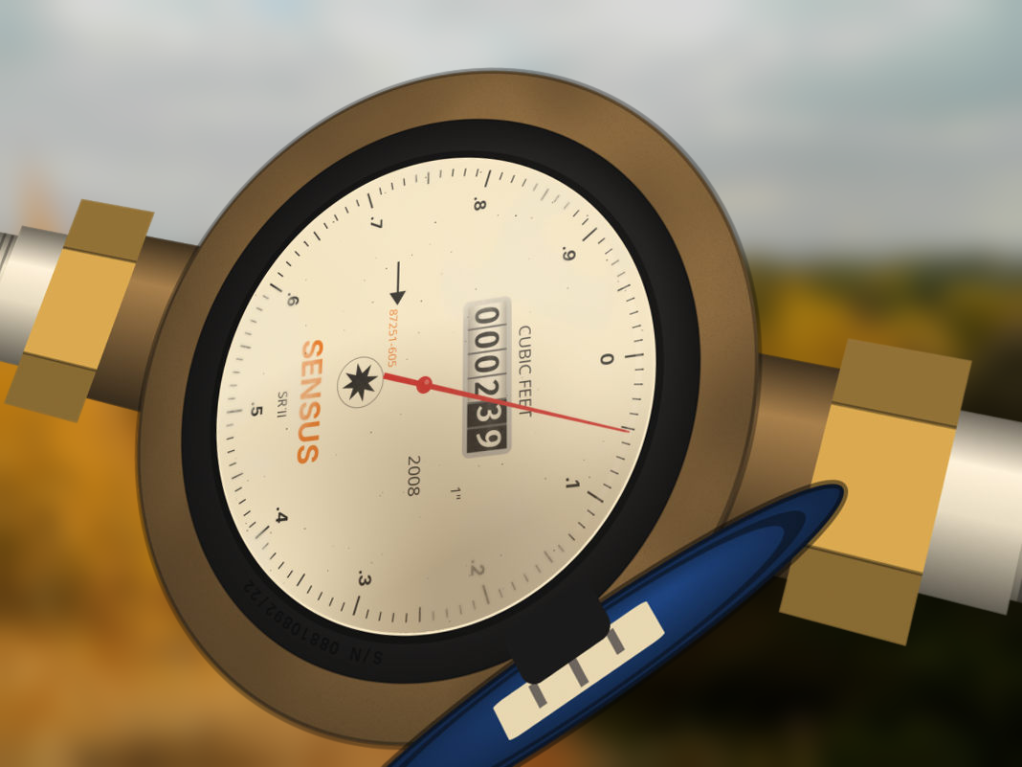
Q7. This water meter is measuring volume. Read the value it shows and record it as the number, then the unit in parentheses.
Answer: 239.05 (ft³)
